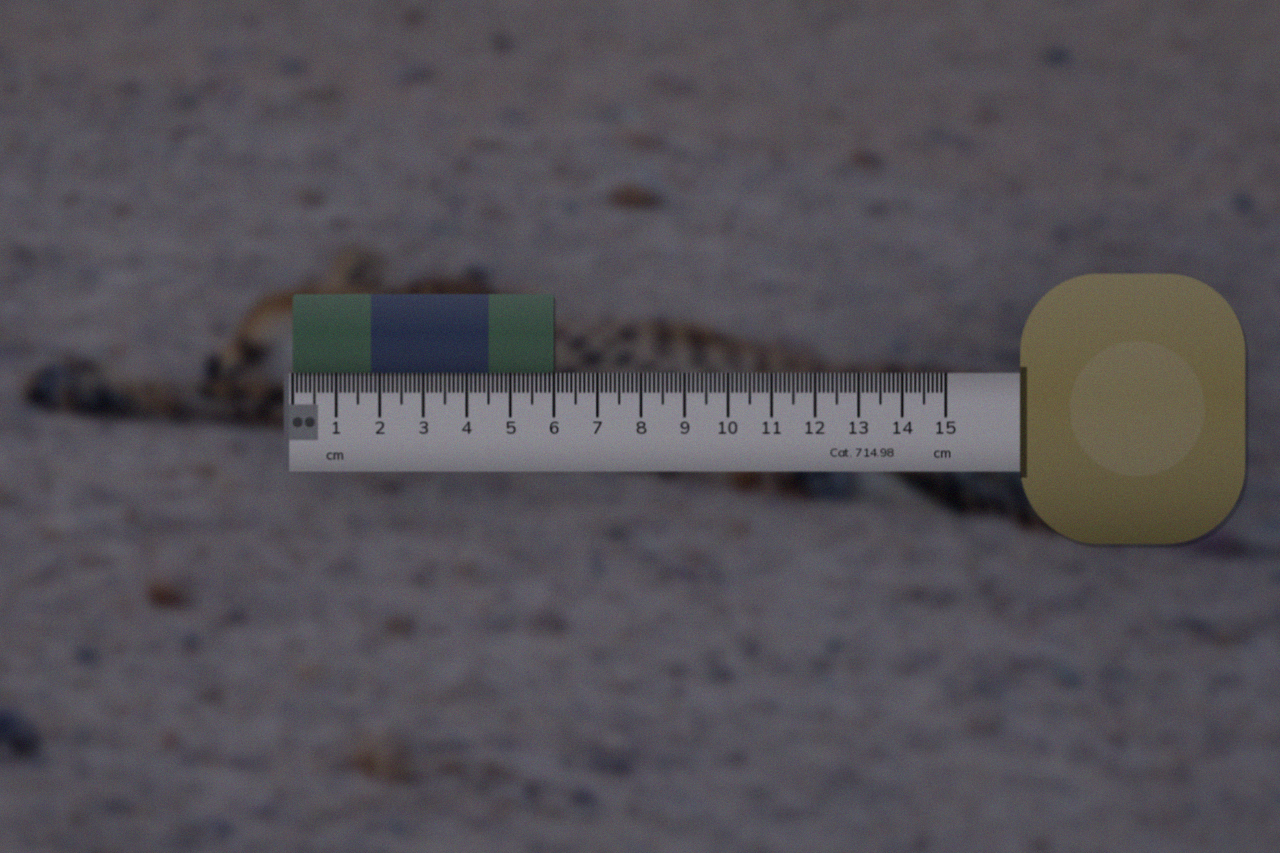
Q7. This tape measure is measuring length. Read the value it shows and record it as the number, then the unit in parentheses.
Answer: 6 (cm)
